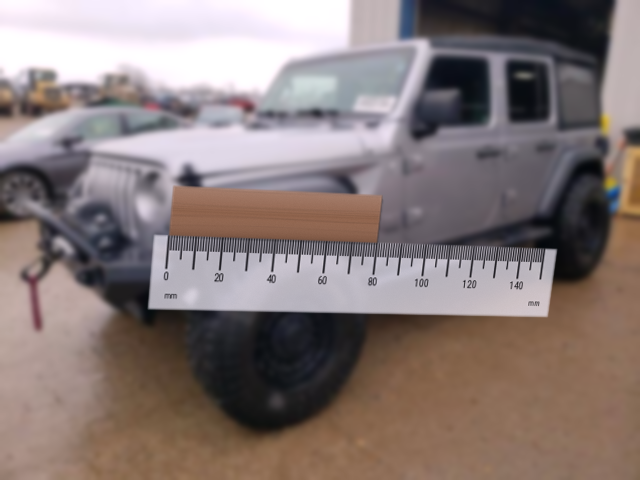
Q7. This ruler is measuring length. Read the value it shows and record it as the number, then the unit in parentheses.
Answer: 80 (mm)
